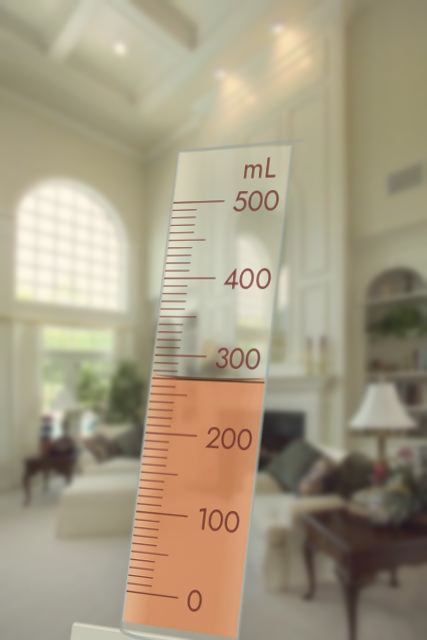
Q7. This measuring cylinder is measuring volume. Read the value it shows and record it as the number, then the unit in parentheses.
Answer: 270 (mL)
